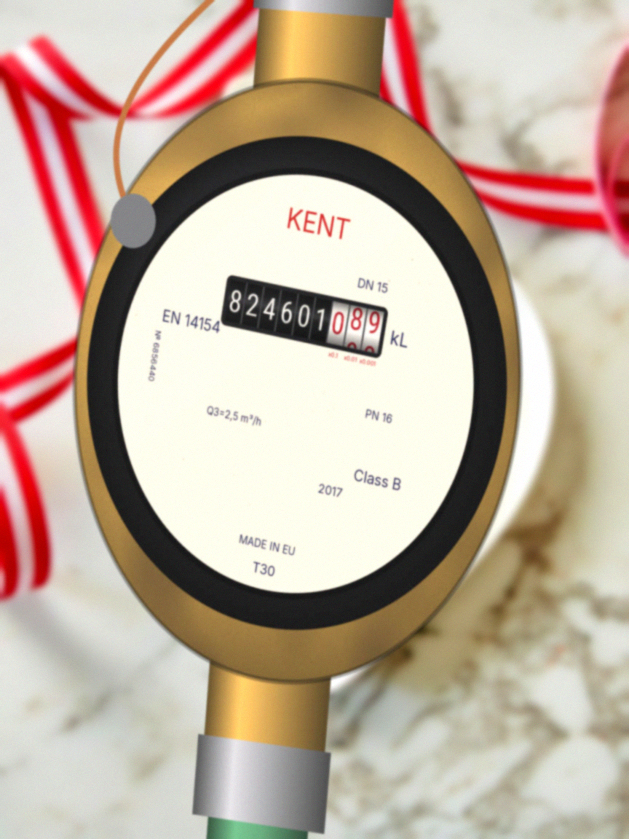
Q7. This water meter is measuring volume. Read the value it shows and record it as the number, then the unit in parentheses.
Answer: 824601.089 (kL)
